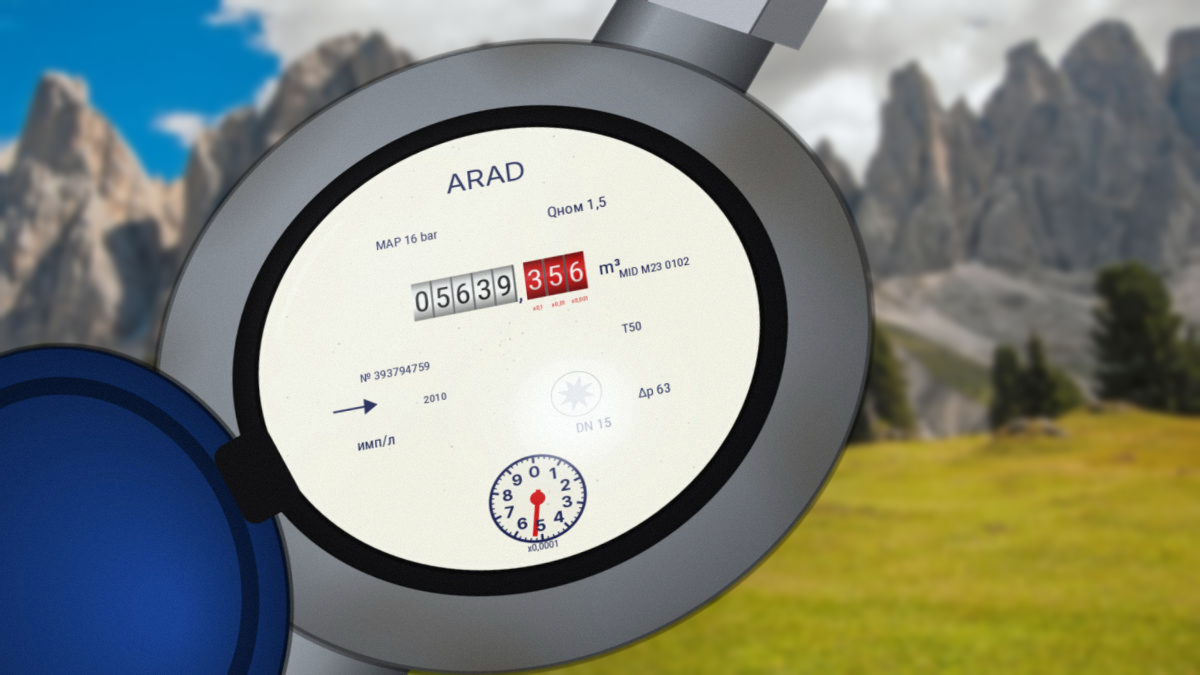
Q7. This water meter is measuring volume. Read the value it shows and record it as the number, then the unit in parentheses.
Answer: 5639.3565 (m³)
